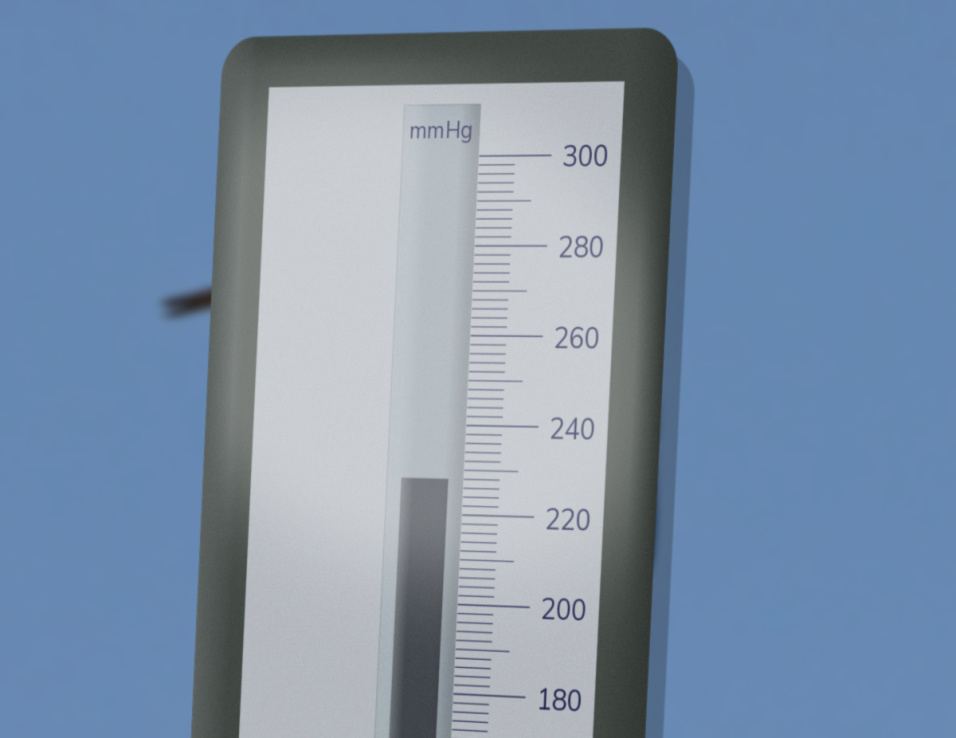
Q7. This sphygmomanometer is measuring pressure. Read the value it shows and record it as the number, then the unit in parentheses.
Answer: 228 (mmHg)
